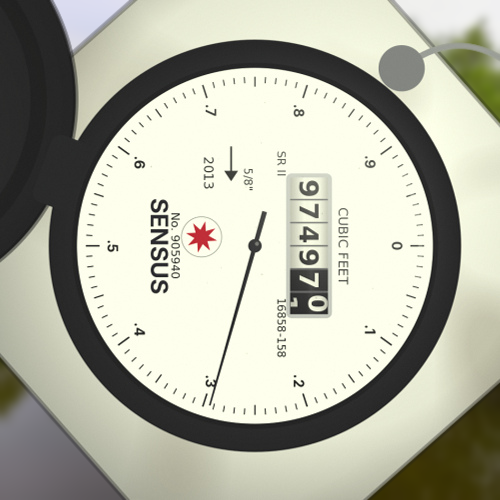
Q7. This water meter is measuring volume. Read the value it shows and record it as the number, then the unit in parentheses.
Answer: 974970.29 (ft³)
